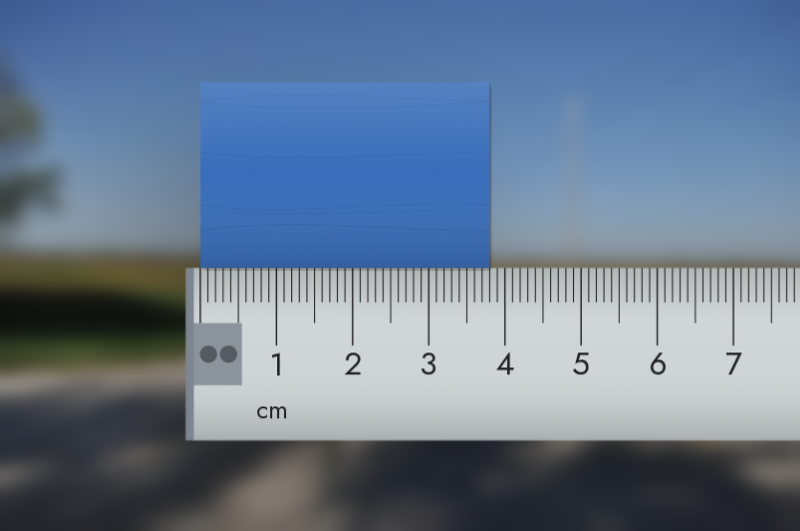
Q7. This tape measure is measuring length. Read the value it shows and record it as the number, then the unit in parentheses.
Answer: 3.8 (cm)
